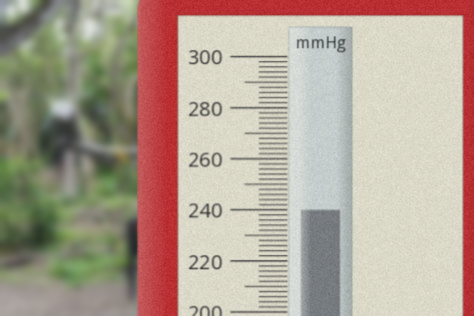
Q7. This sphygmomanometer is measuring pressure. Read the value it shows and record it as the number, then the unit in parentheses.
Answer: 240 (mmHg)
